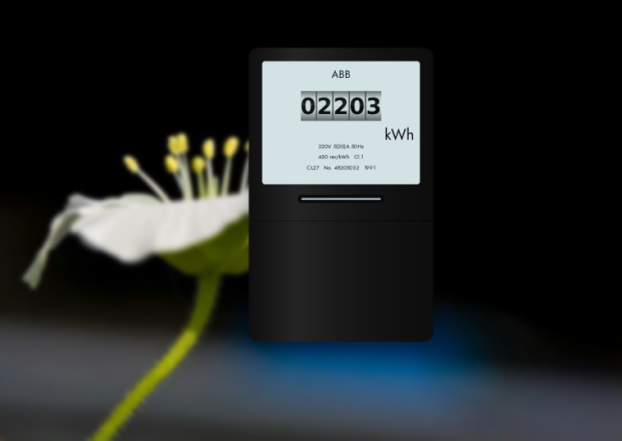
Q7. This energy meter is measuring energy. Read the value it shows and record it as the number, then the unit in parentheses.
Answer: 2203 (kWh)
